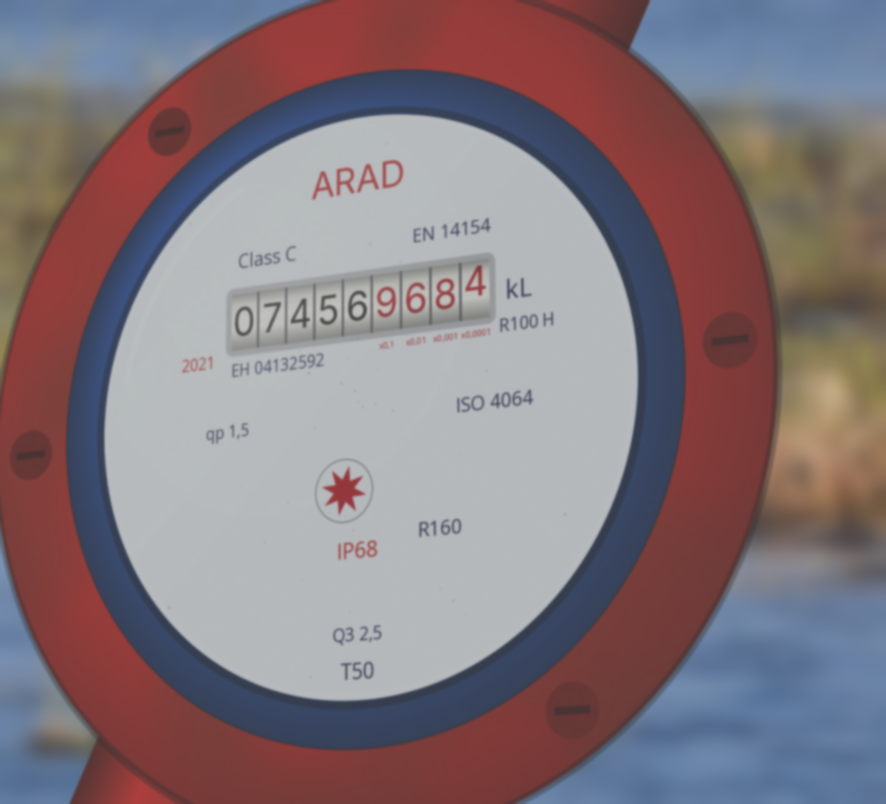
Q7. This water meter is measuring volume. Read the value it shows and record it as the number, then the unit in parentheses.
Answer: 7456.9684 (kL)
